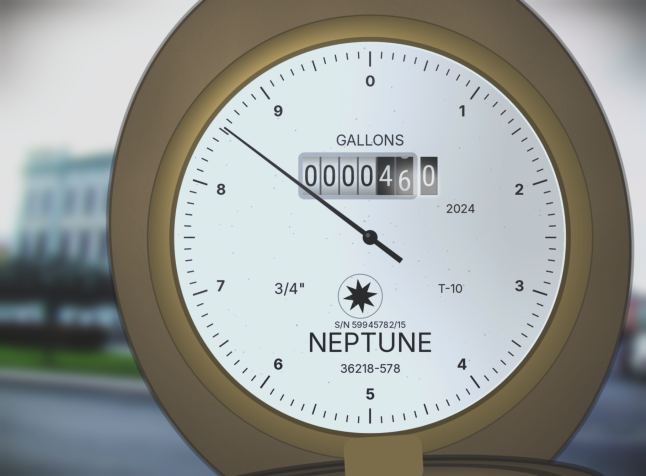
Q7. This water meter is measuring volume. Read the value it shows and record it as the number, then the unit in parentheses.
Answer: 458.5 (gal)
